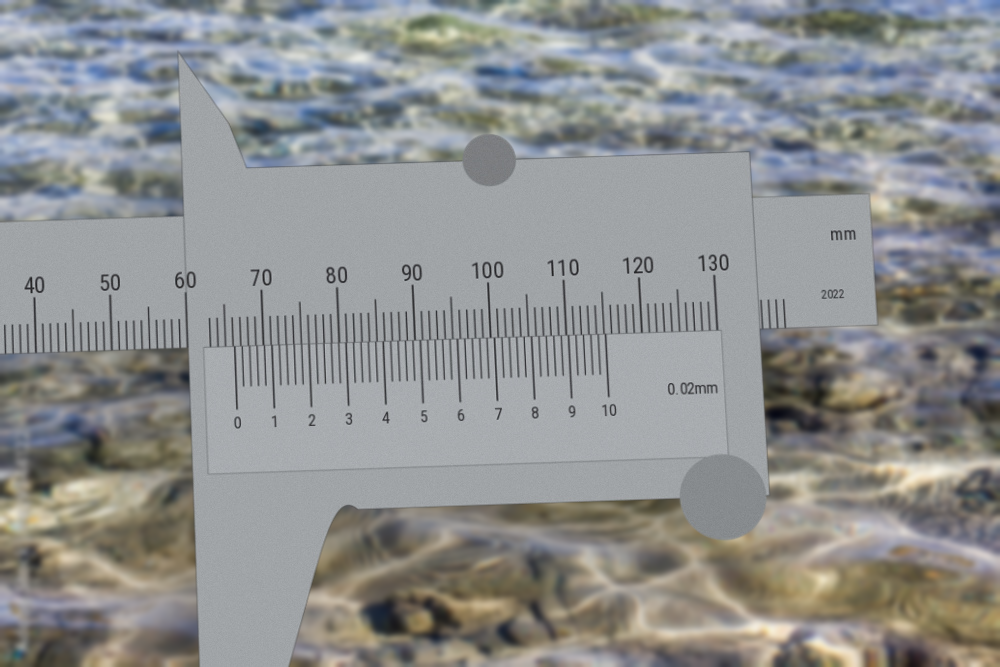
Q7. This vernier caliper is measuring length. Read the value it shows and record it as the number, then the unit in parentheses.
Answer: 66.2 (mm)
